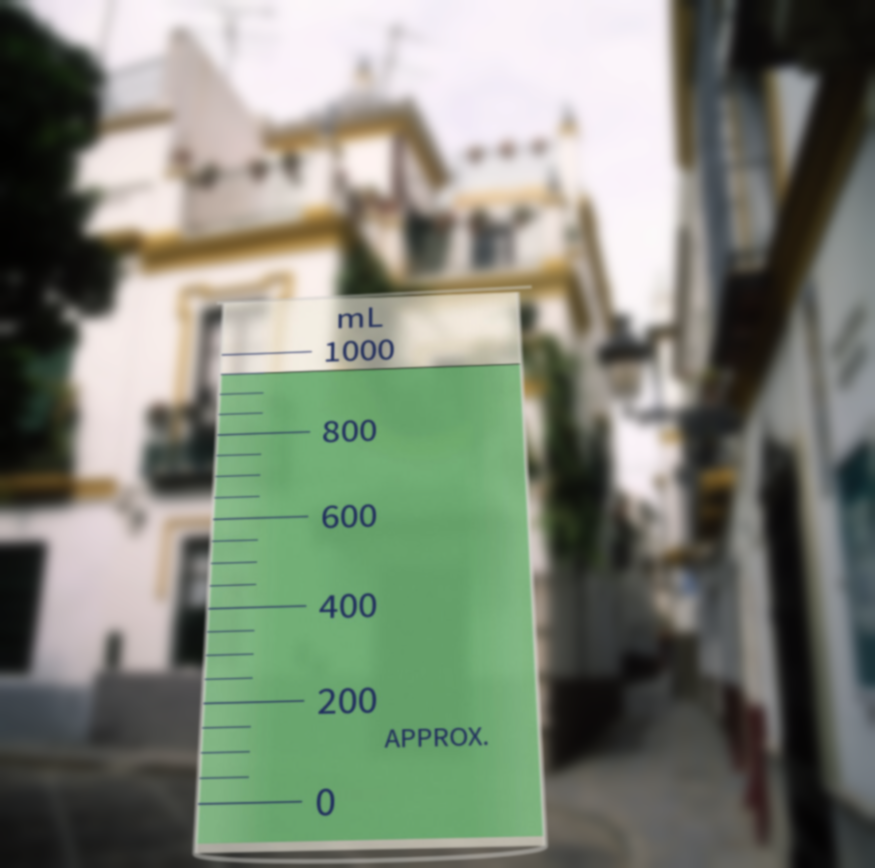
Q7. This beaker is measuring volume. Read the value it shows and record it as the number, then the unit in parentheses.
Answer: 950 (mL)
